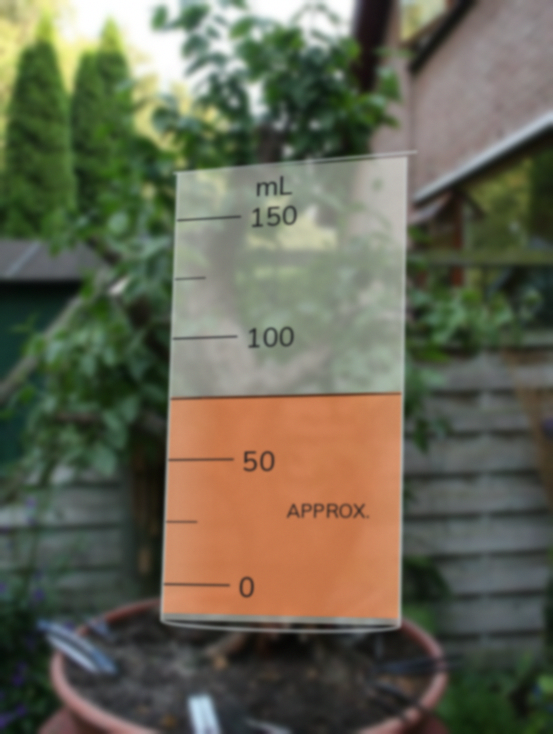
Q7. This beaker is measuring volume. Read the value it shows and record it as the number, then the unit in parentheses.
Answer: 75 (mL)
